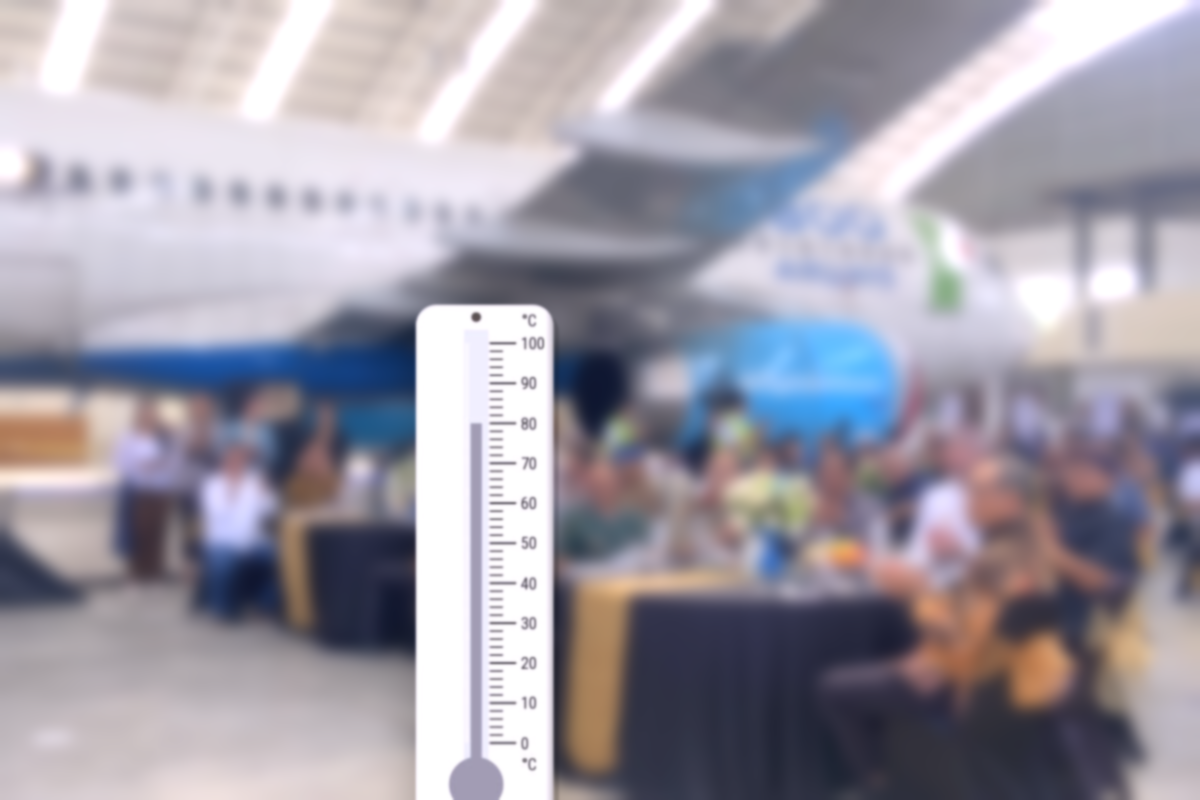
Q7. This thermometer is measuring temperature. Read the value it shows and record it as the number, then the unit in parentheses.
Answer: 80 (°C)
